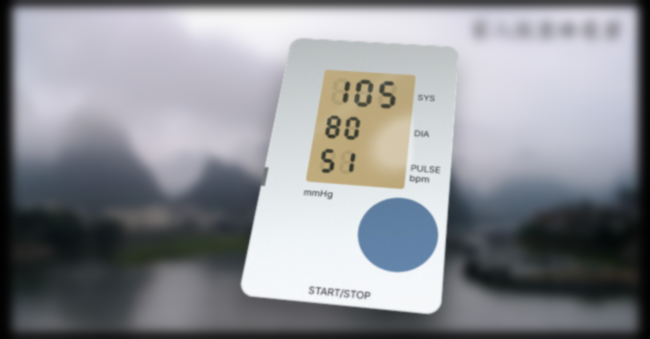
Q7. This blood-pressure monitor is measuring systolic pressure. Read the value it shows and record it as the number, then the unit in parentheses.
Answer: 105 (mmHg)
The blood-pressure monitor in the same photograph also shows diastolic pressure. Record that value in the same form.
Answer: 80 (mmHg)
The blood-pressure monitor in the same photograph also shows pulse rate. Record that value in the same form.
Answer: 51 (bpm)
